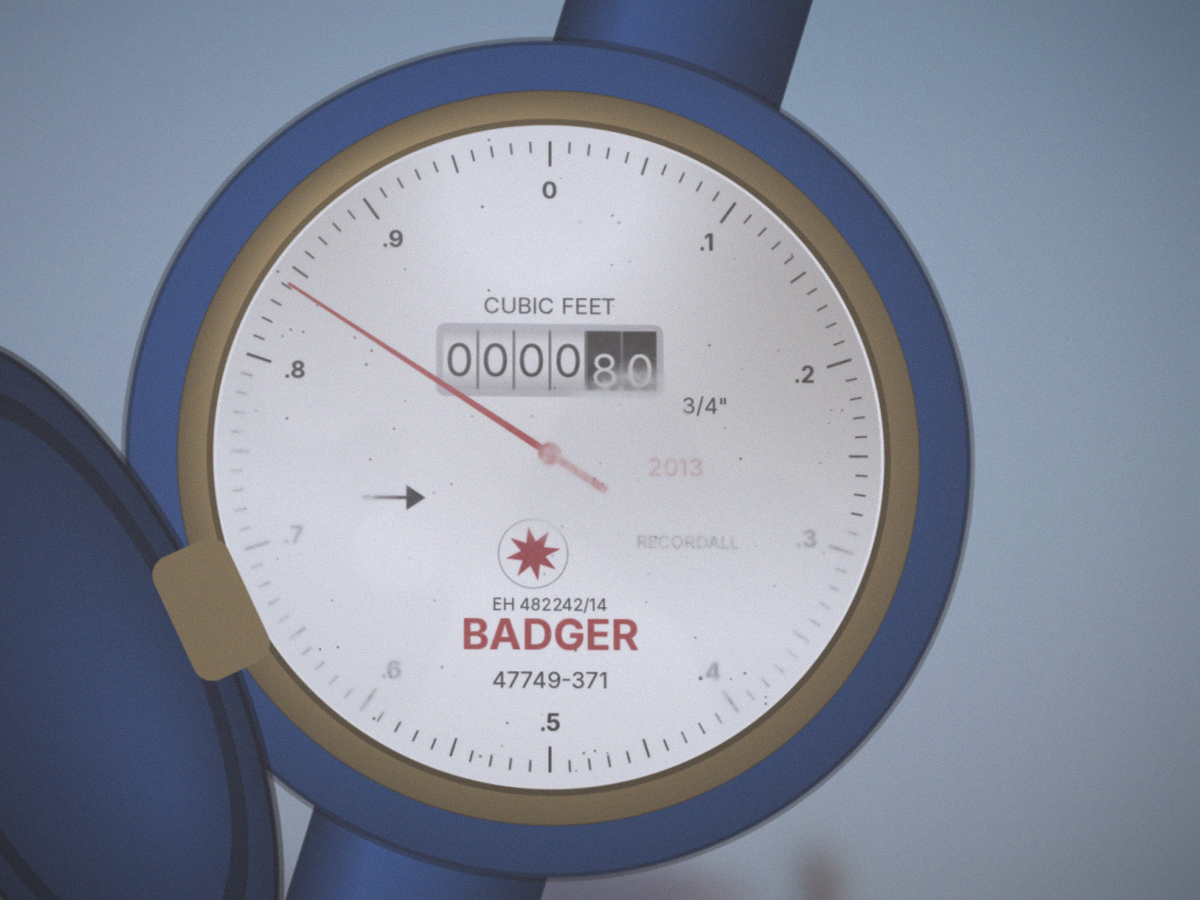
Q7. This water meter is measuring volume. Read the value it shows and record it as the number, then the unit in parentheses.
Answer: 79.84 (ft³)
